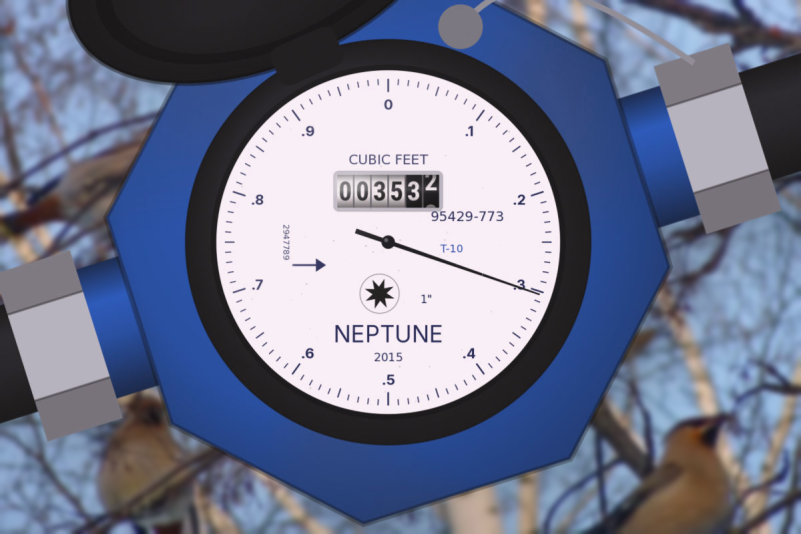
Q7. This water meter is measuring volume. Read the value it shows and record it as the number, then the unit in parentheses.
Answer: 3532.30 (ft³)
